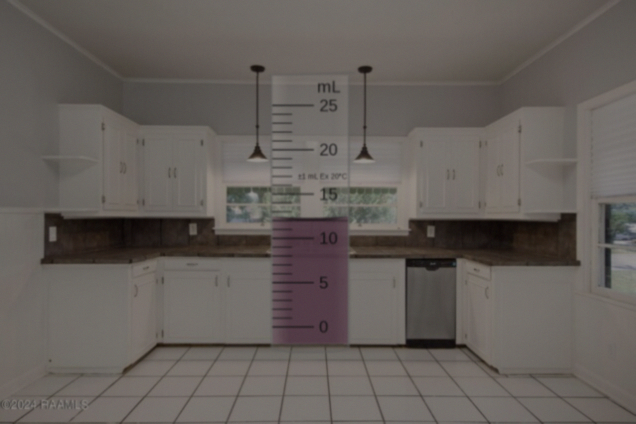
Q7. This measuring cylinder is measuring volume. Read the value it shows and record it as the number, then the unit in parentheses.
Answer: 12 (mL)
